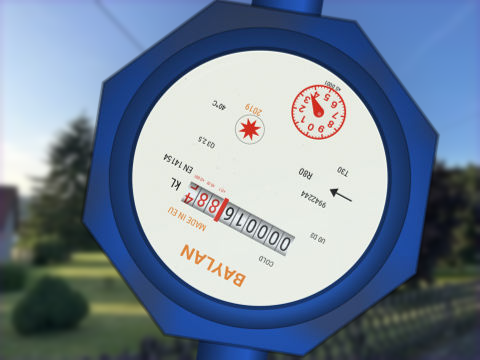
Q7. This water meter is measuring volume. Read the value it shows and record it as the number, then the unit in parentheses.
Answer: 16.8843 (kL)
